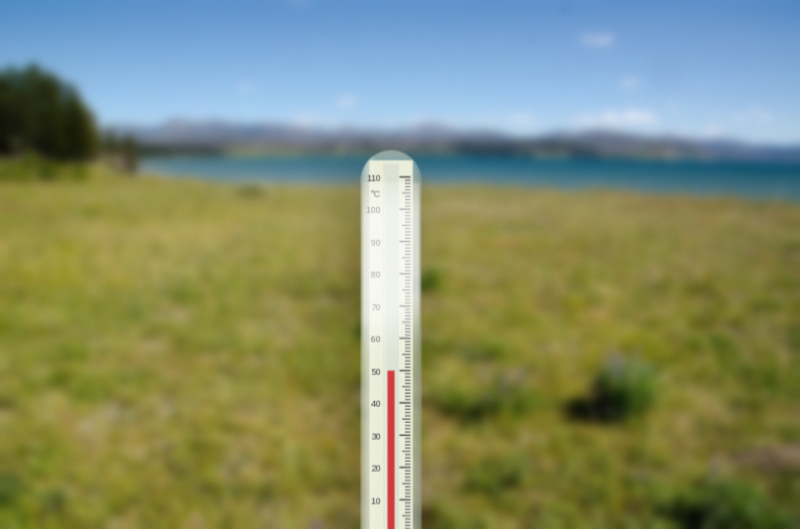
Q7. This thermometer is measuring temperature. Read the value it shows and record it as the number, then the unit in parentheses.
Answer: 50 (°C)
